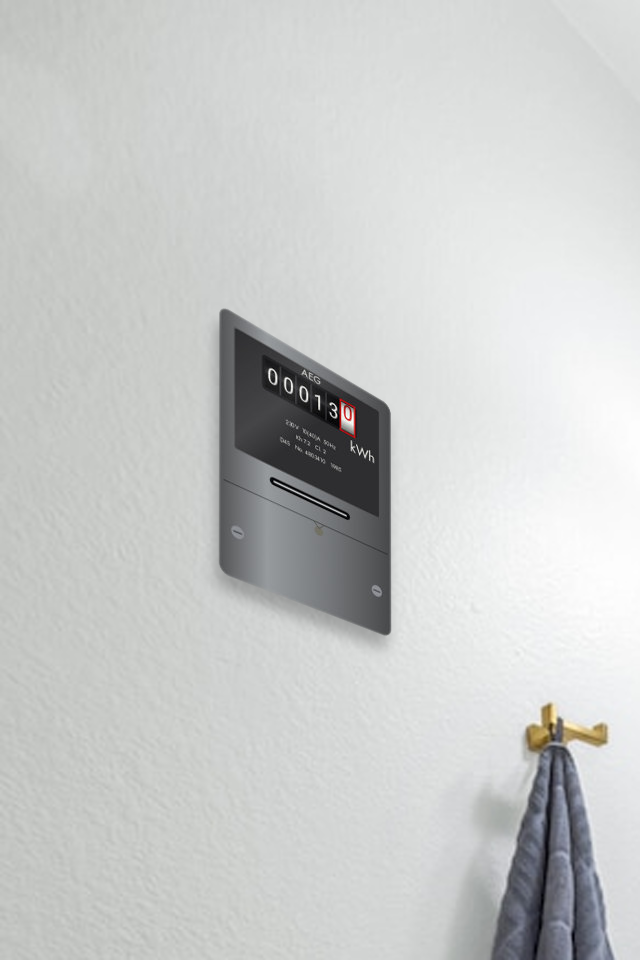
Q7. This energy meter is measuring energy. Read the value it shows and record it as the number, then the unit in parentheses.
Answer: 13.0 (kWh)
